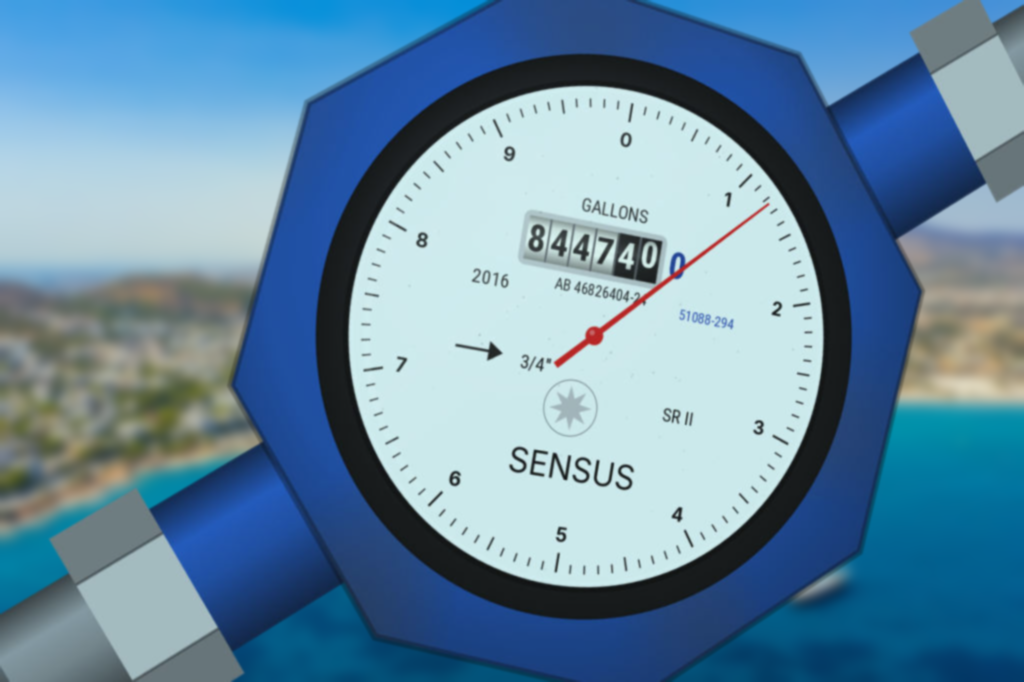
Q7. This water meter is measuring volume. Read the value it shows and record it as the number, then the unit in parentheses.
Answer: 8447401.2 (gal)
